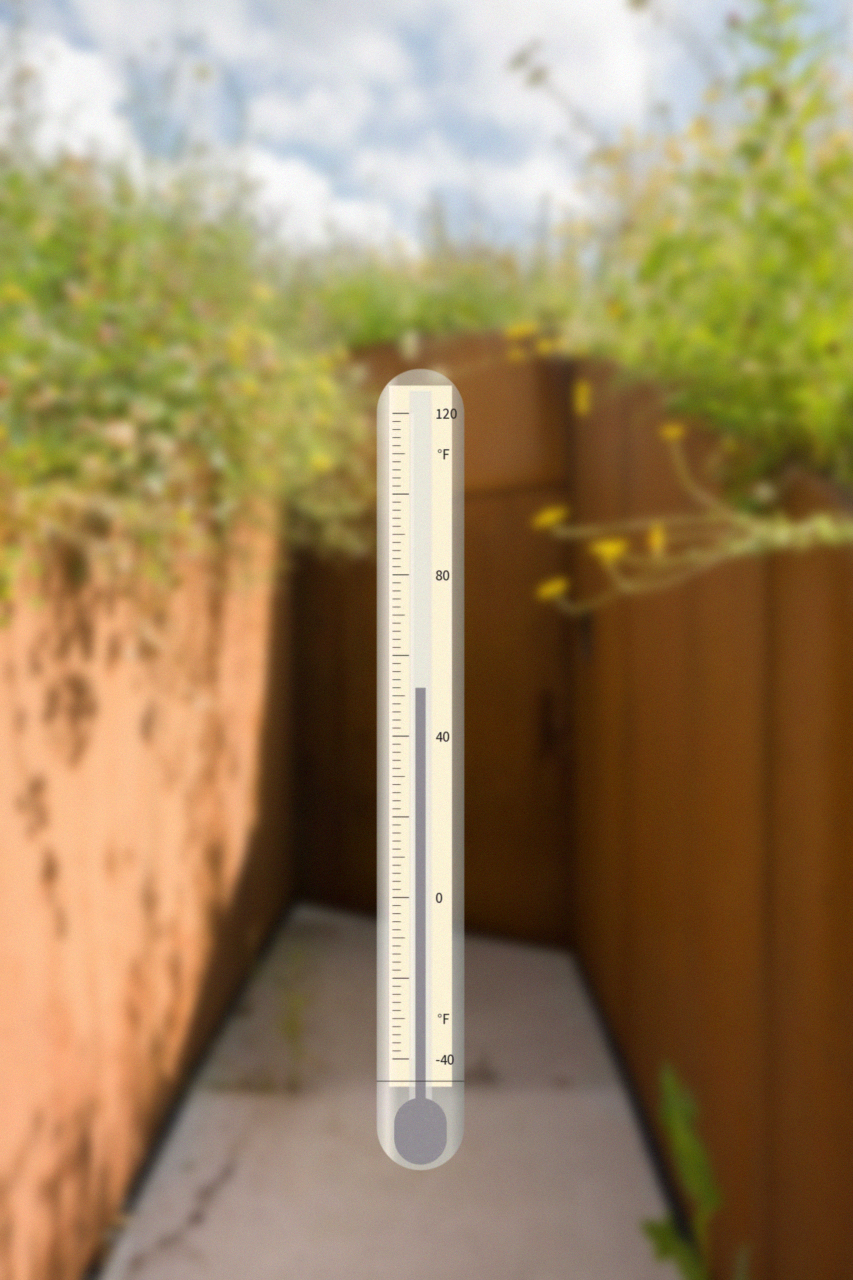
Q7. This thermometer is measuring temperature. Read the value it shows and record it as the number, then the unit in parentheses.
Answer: 52 (°F)
